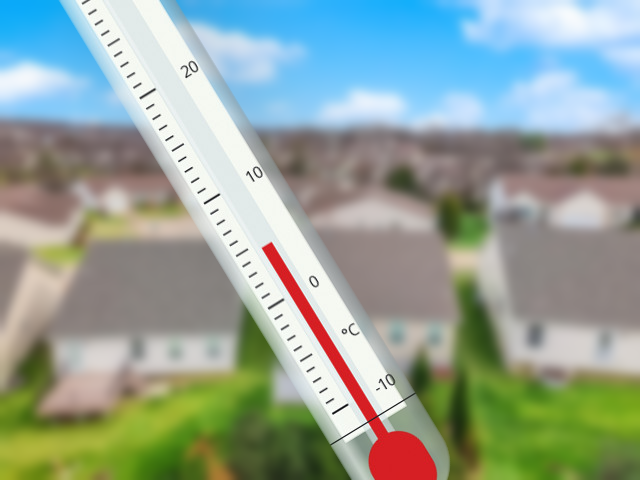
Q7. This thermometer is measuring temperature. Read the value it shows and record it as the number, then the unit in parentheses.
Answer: 4.5 (°C)
